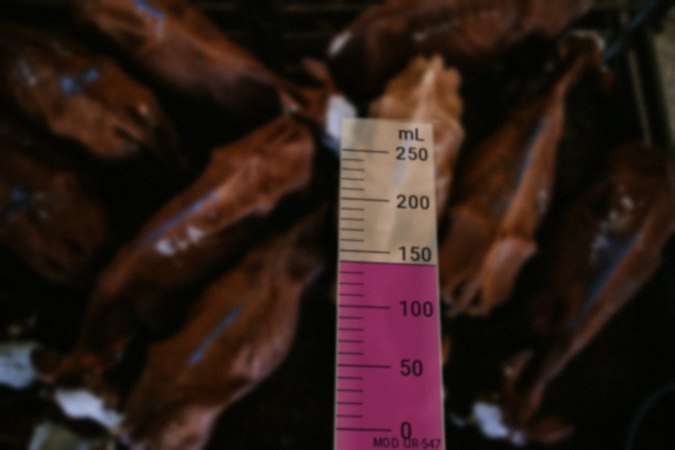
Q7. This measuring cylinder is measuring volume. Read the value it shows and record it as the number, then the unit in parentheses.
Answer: 140 (mL)
